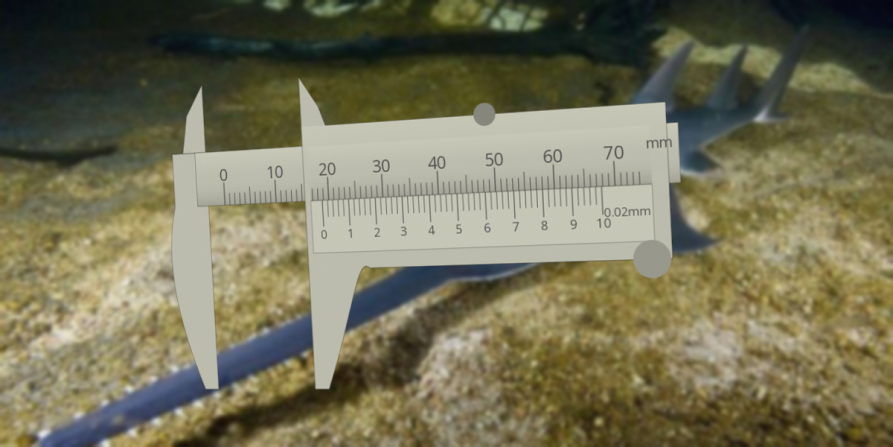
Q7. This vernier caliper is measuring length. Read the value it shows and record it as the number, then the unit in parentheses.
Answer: 18.8 (mm)
